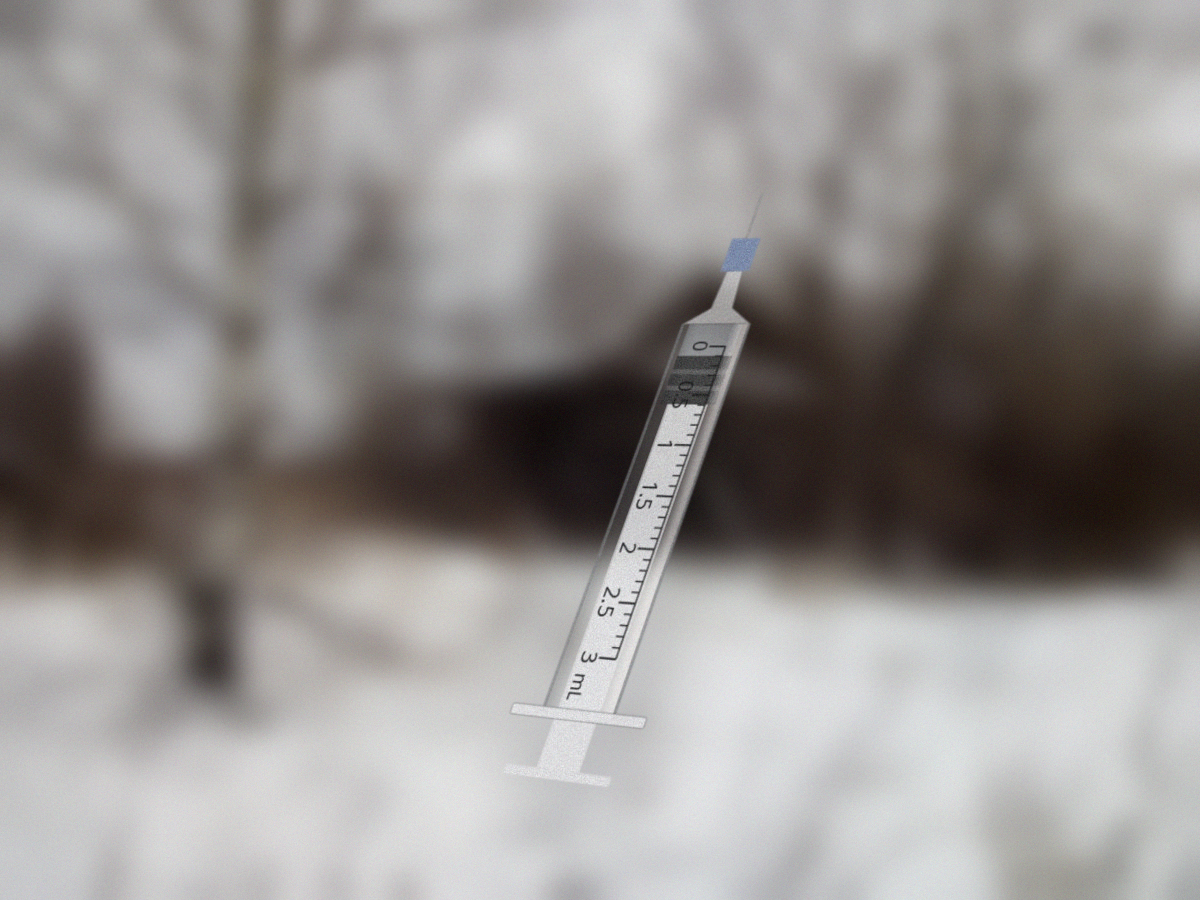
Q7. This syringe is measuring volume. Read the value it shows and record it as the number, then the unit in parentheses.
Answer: 0.1 (mL)
